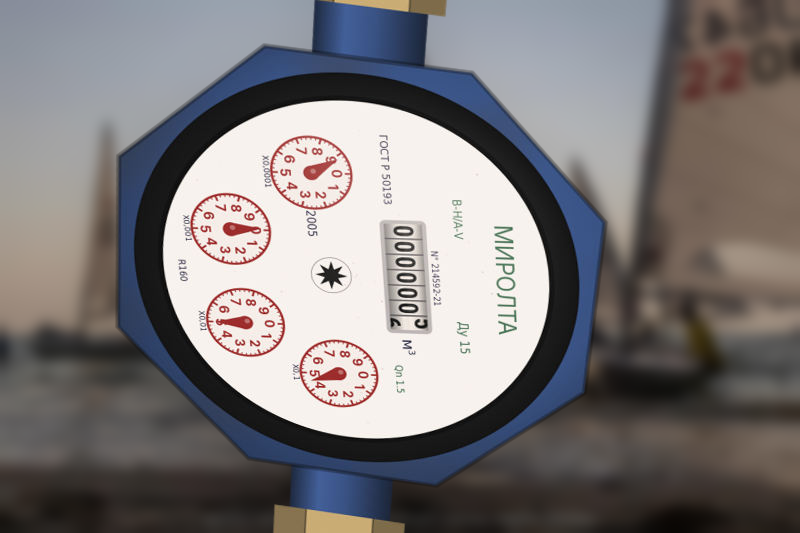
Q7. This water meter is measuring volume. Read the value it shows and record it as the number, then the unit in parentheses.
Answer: 5.4499 (m³)
